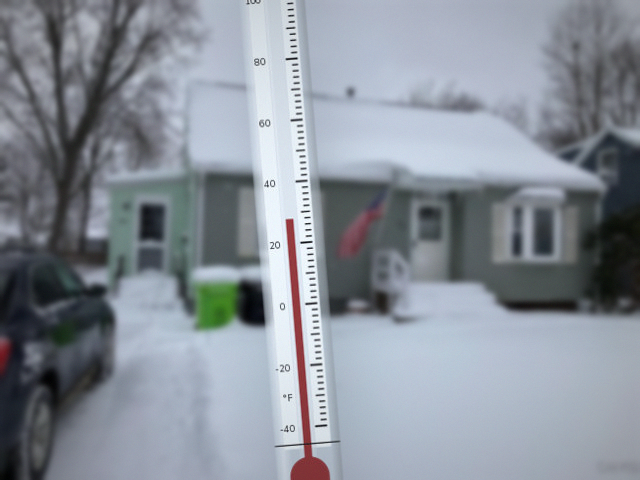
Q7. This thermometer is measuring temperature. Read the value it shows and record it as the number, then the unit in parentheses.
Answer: 28 (°F)
